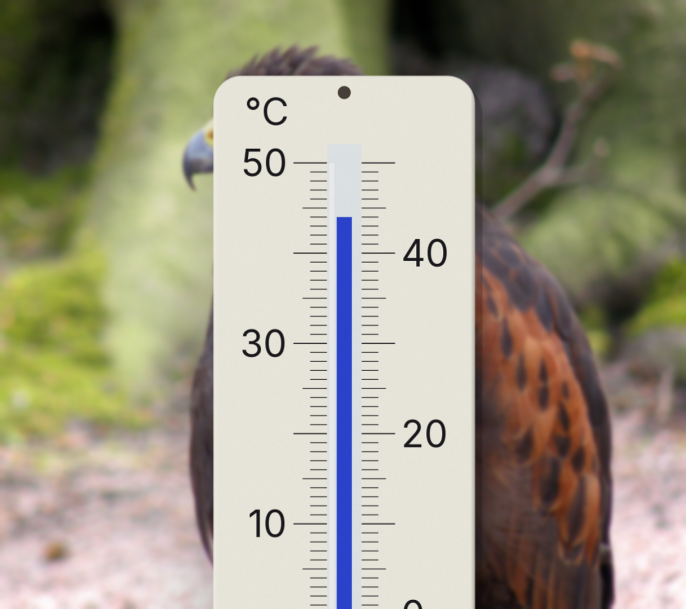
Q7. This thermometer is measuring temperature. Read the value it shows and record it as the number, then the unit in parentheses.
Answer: 44 (°C)
